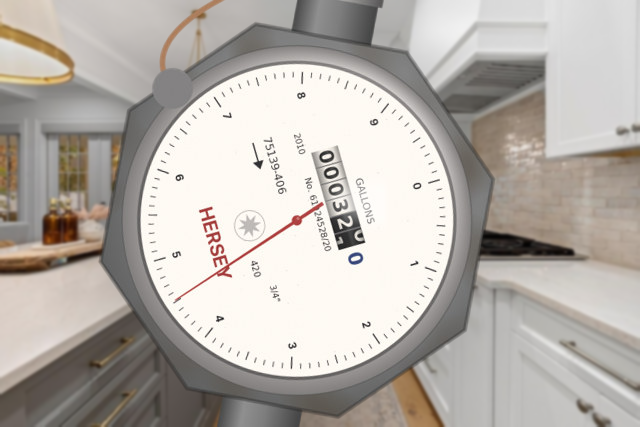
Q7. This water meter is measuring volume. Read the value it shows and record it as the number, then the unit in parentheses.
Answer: 3204.5 (gal)
